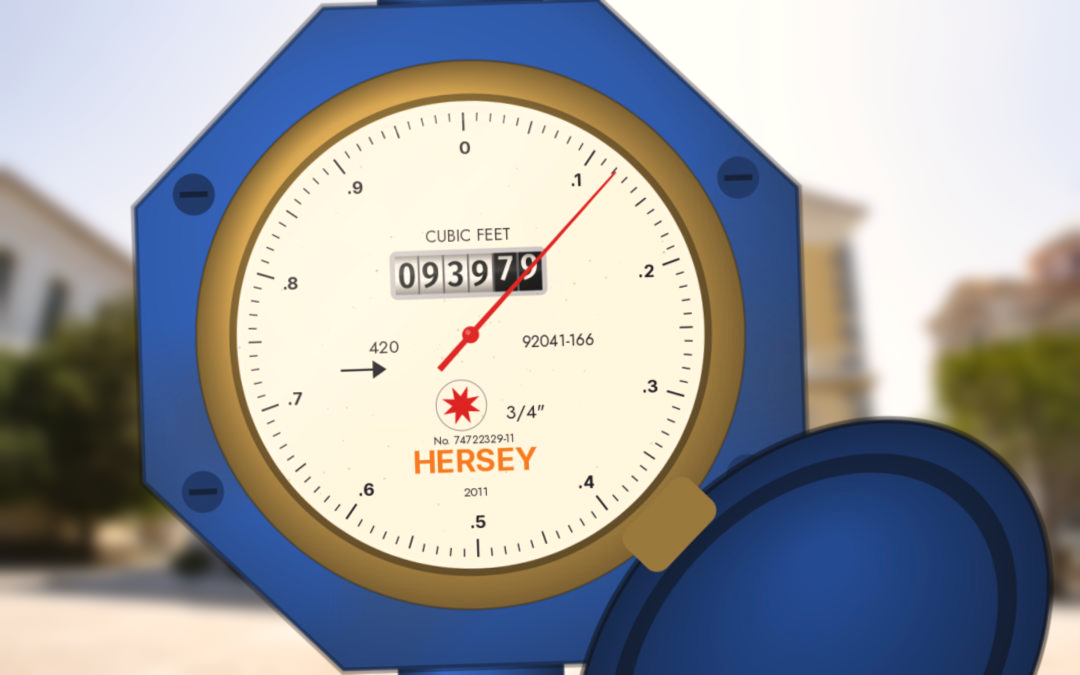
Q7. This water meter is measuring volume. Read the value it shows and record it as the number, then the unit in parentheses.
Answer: 93979.12 (ft³)
